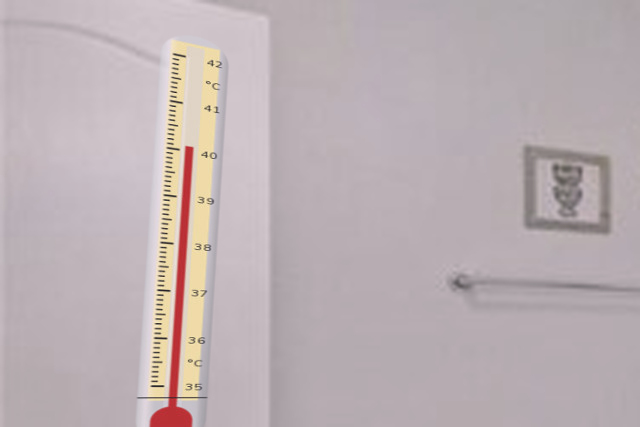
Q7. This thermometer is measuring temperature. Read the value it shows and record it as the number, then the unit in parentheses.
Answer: 40.1 (°C)
